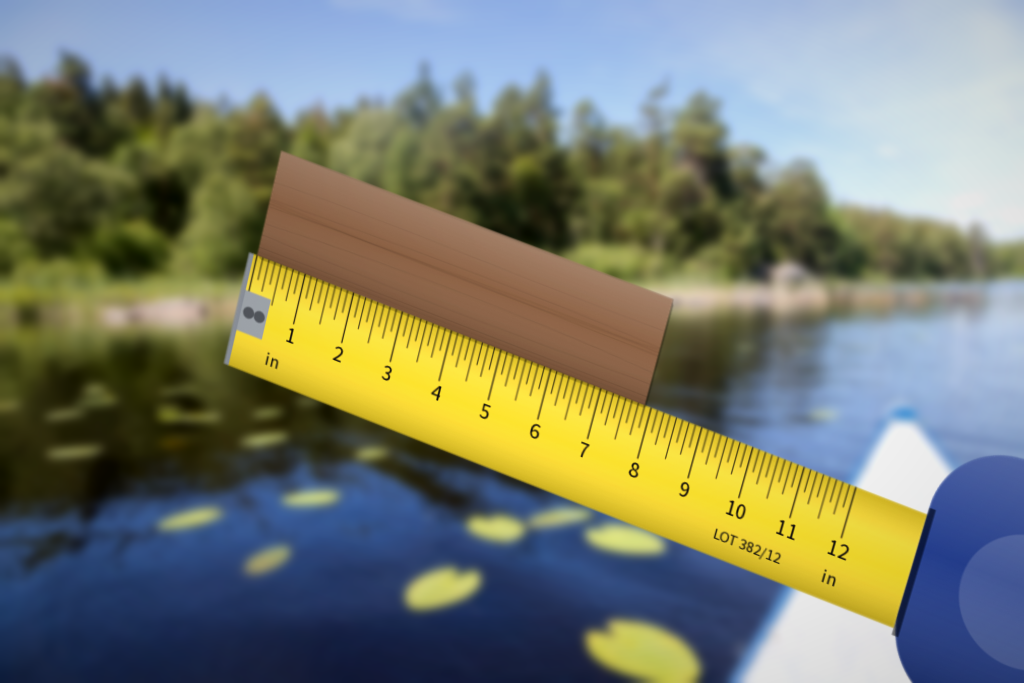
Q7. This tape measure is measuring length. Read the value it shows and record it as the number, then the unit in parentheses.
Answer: 7.875 (in)
